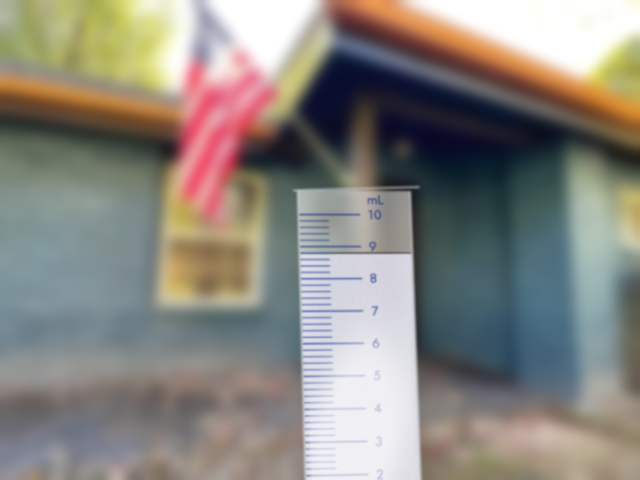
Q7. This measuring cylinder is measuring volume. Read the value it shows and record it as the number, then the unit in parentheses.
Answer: 8.8 (mL)
